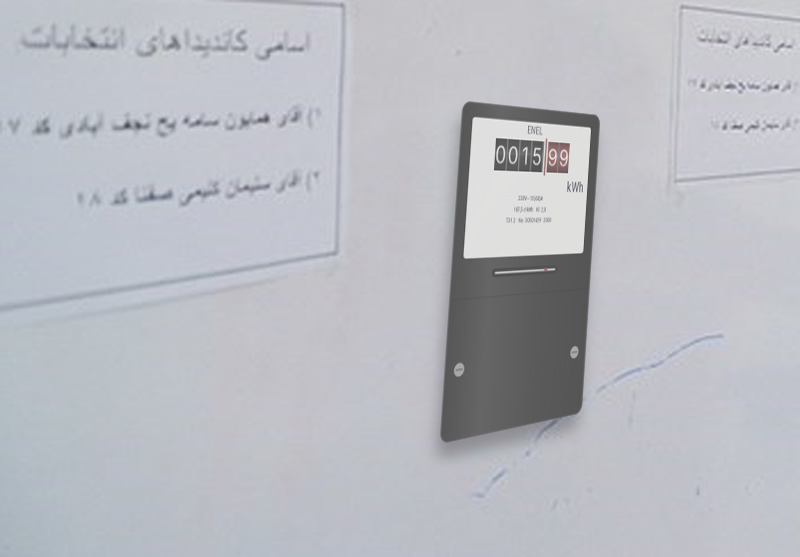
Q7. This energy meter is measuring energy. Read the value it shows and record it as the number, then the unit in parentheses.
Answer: 15.99 (kWh)
